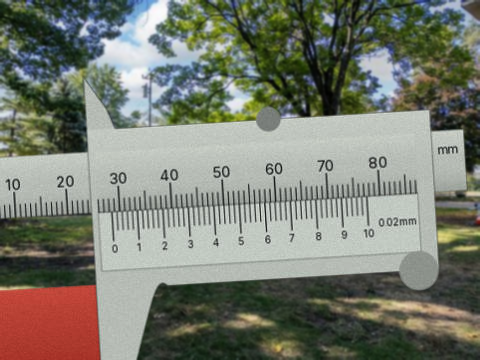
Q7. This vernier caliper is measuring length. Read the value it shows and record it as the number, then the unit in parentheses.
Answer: 28.5 (mm)
